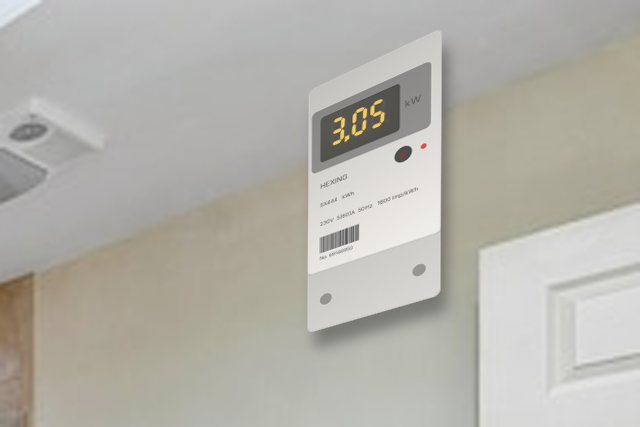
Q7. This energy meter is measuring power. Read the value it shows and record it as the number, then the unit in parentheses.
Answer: 3.05 (kW)
